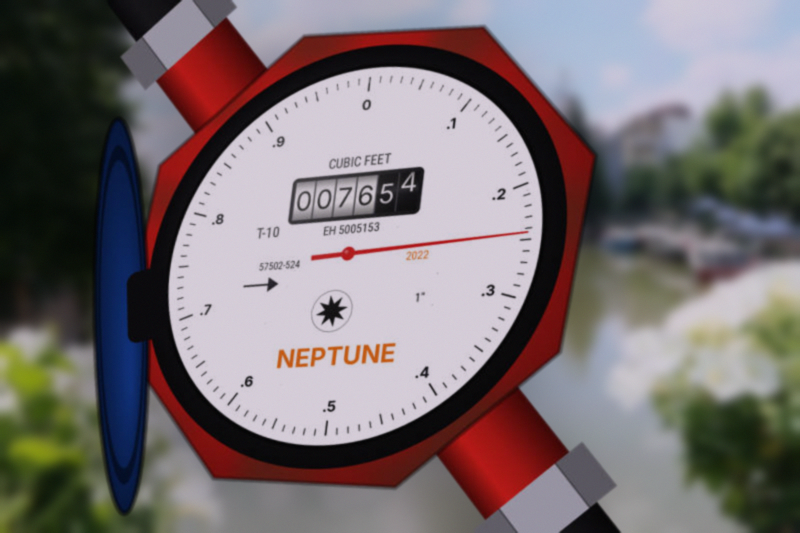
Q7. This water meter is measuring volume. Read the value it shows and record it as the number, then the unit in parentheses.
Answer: 7654.24 (ft³)
